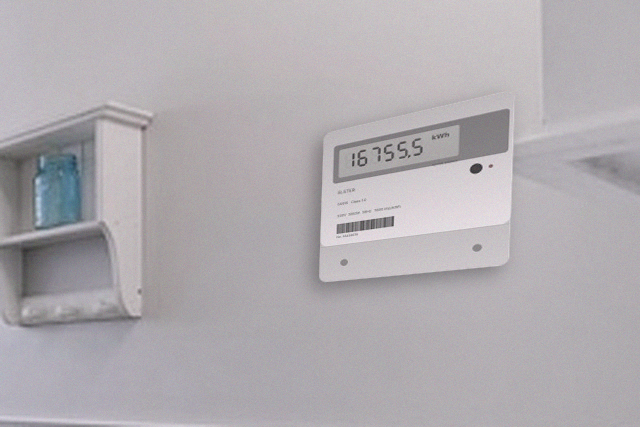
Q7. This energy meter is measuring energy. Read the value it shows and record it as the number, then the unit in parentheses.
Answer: 16755.5 (kWh)
